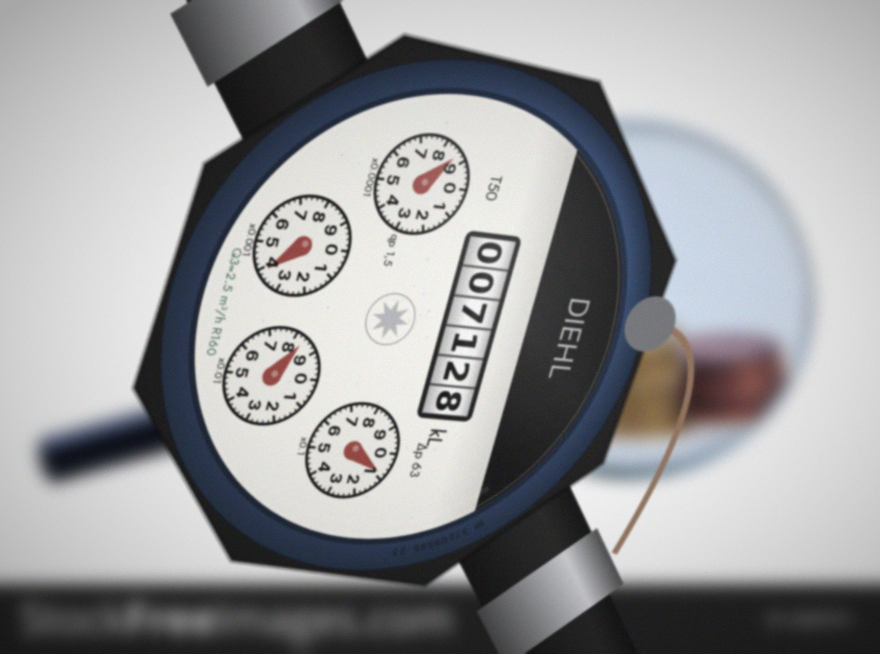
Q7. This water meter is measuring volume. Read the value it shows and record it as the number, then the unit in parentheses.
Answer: 7128.0838 (kL)
